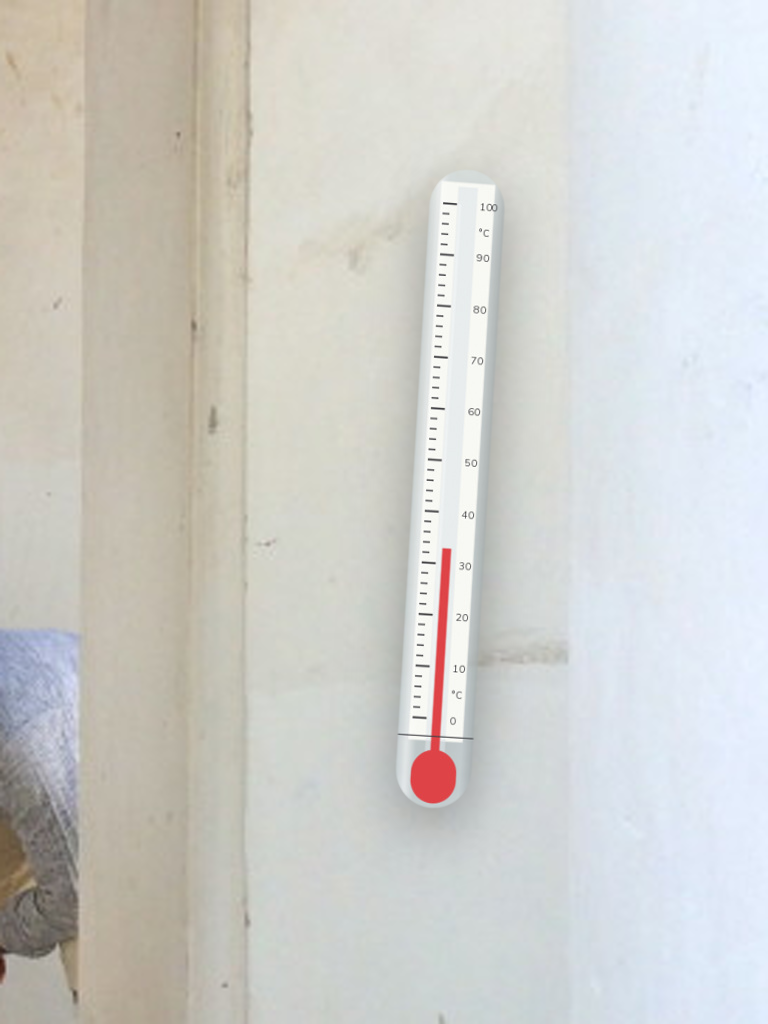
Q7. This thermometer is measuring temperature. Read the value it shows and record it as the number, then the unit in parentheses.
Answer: 33 (°C)
